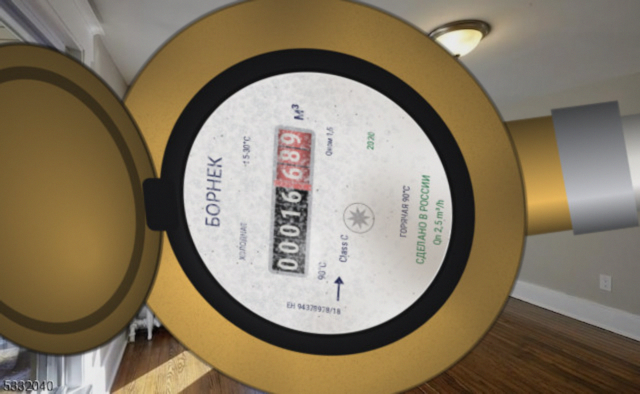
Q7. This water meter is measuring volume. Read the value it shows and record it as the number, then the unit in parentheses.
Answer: 16.689 (m³)
